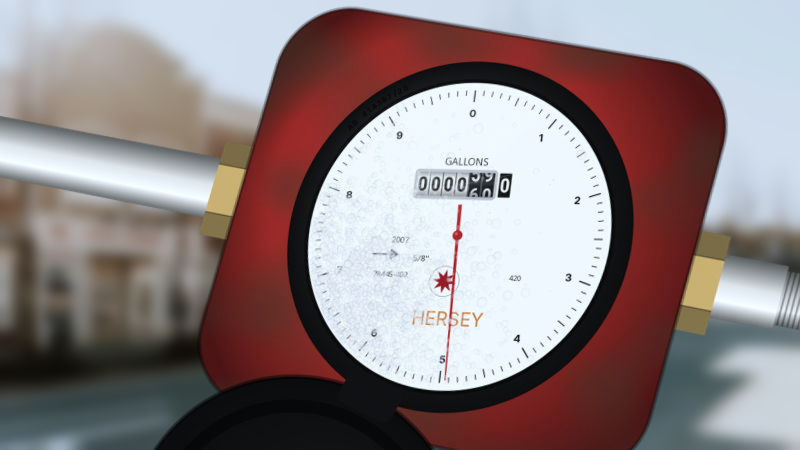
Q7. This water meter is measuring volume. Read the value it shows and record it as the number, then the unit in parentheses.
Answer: 594.9 (gal)
